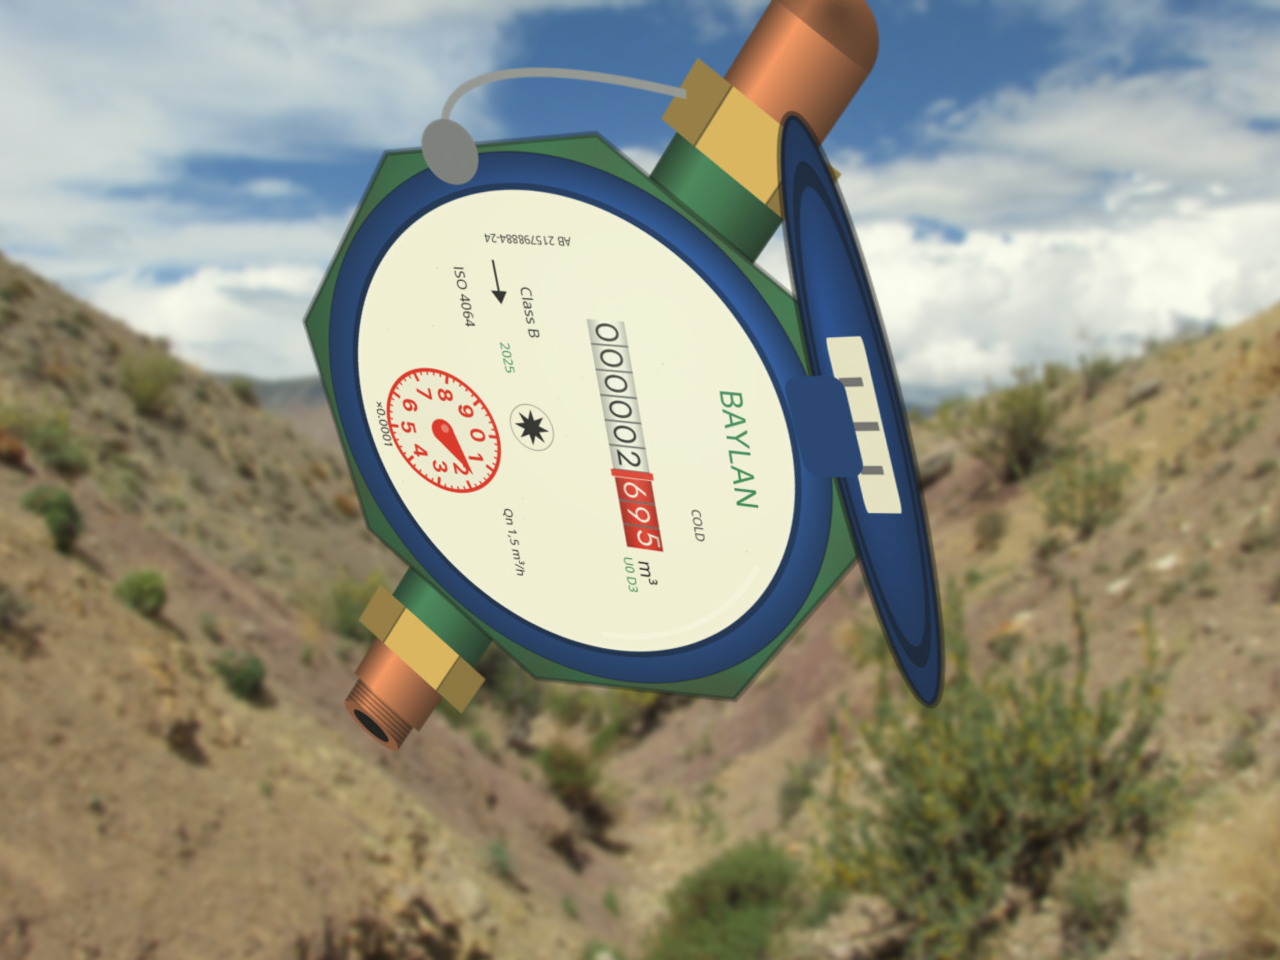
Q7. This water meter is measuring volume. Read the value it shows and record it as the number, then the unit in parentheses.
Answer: 2.6951 (m³)
